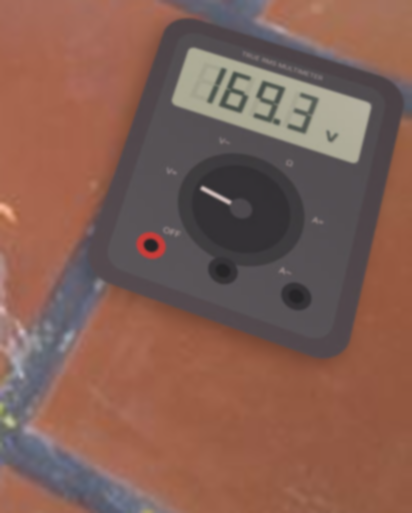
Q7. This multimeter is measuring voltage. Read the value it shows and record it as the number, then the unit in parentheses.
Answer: 169.3 (V)
